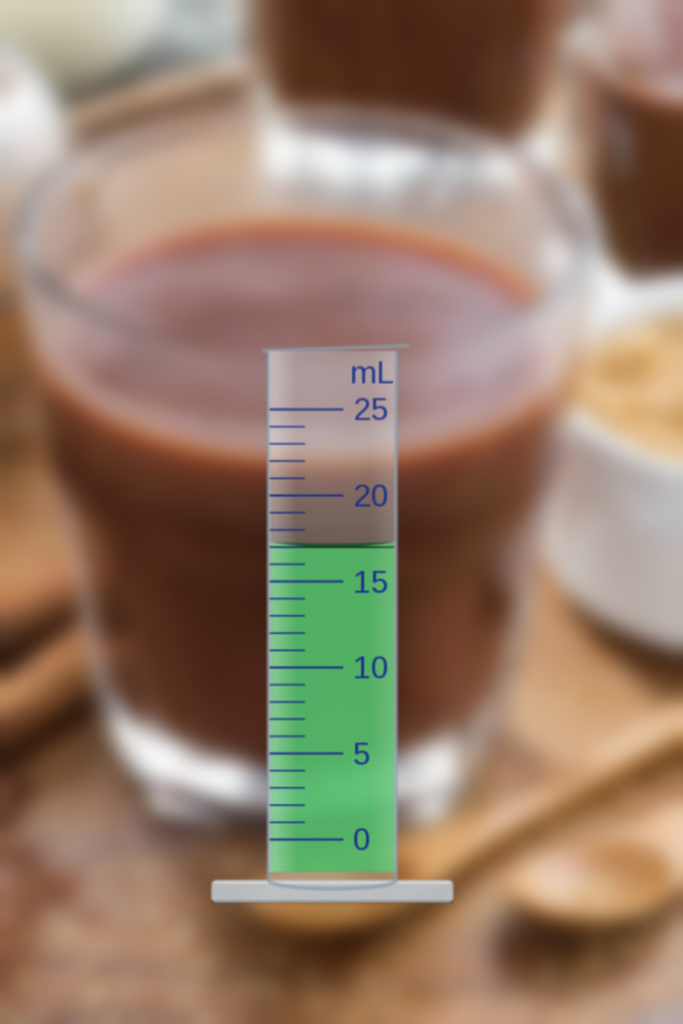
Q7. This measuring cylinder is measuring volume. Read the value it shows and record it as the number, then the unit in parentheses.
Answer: 17 (mL)
